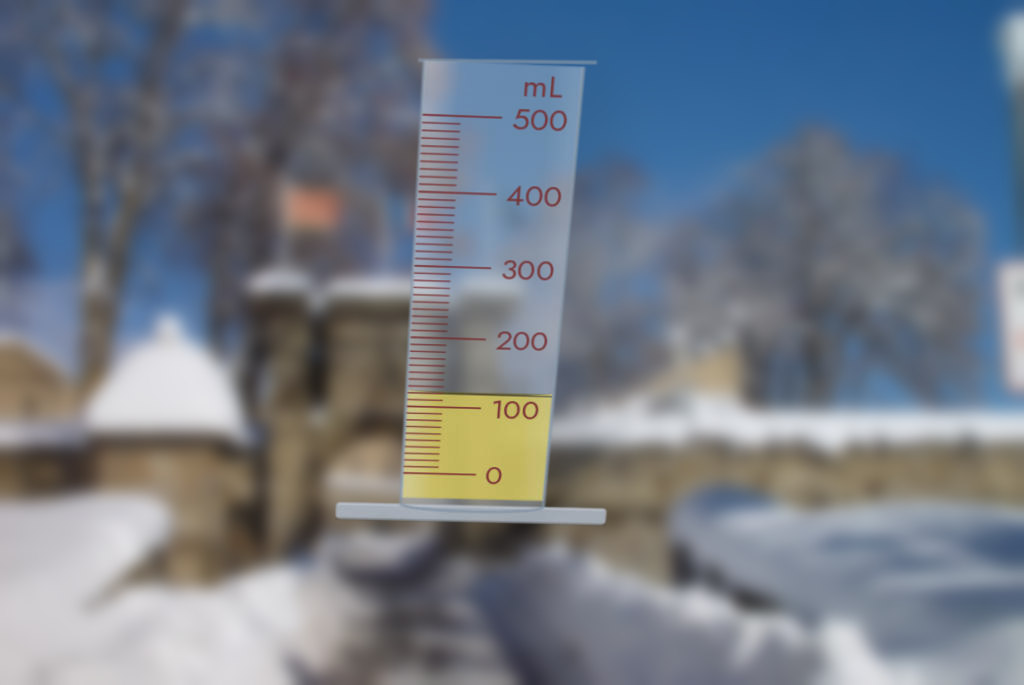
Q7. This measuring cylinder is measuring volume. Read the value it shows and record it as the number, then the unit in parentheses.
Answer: 120 (mL)
